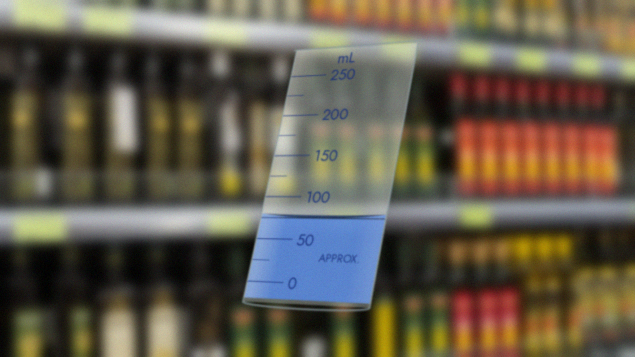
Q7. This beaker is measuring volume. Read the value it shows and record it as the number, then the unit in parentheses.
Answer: 75 (mL)
